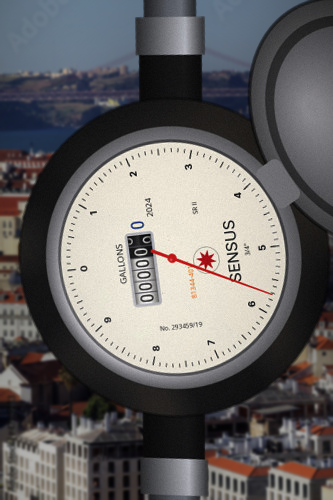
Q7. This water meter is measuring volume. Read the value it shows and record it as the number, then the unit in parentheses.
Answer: 85.7 (gal)
